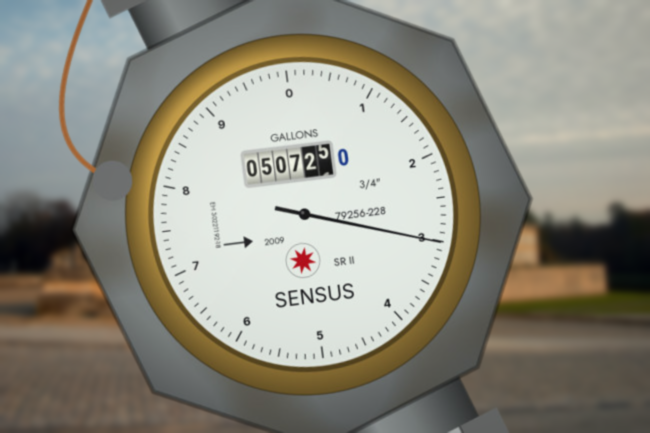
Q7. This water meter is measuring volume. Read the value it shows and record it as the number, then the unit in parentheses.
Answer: 507253.0 (gal)
